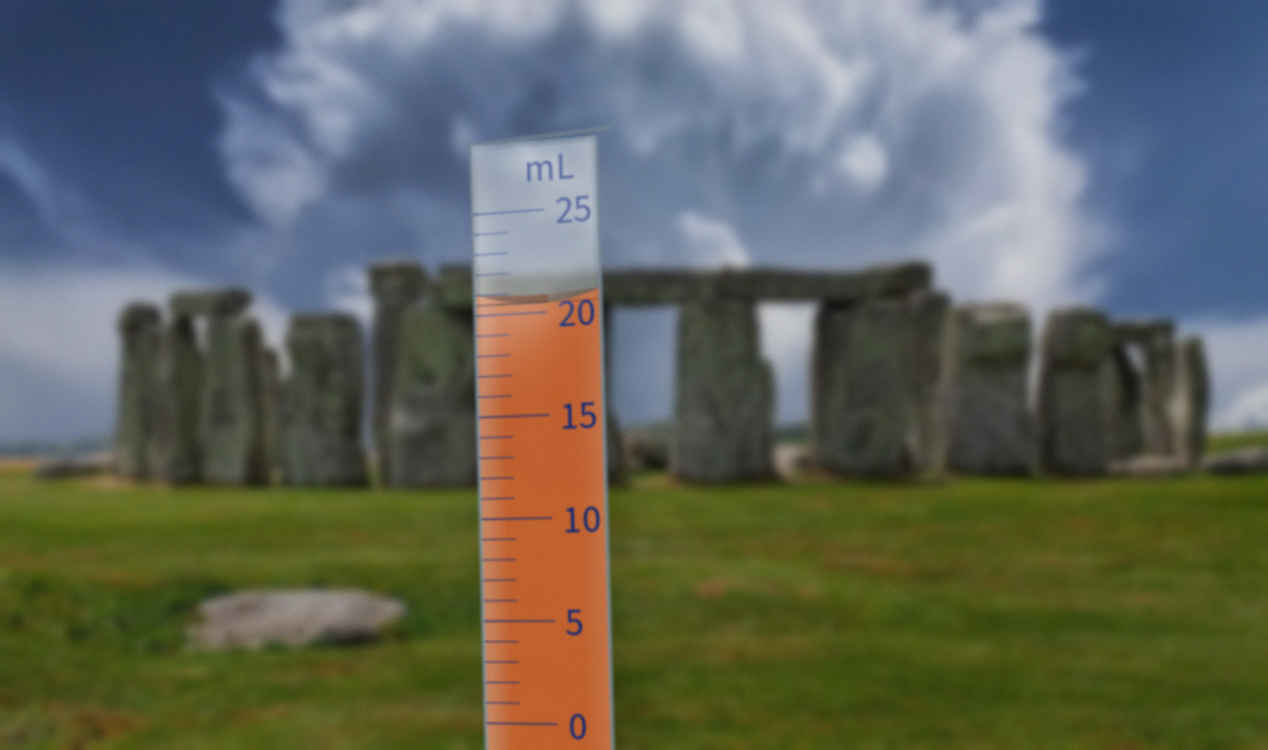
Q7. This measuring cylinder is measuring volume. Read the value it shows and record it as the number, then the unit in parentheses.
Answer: 20.5 (mL)
